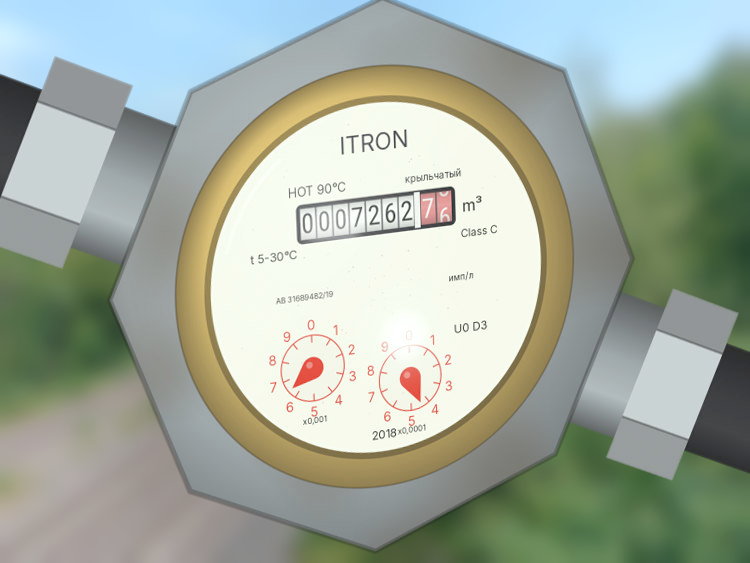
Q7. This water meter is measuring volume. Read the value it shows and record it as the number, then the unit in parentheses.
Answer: 7262.7564 (m³)
